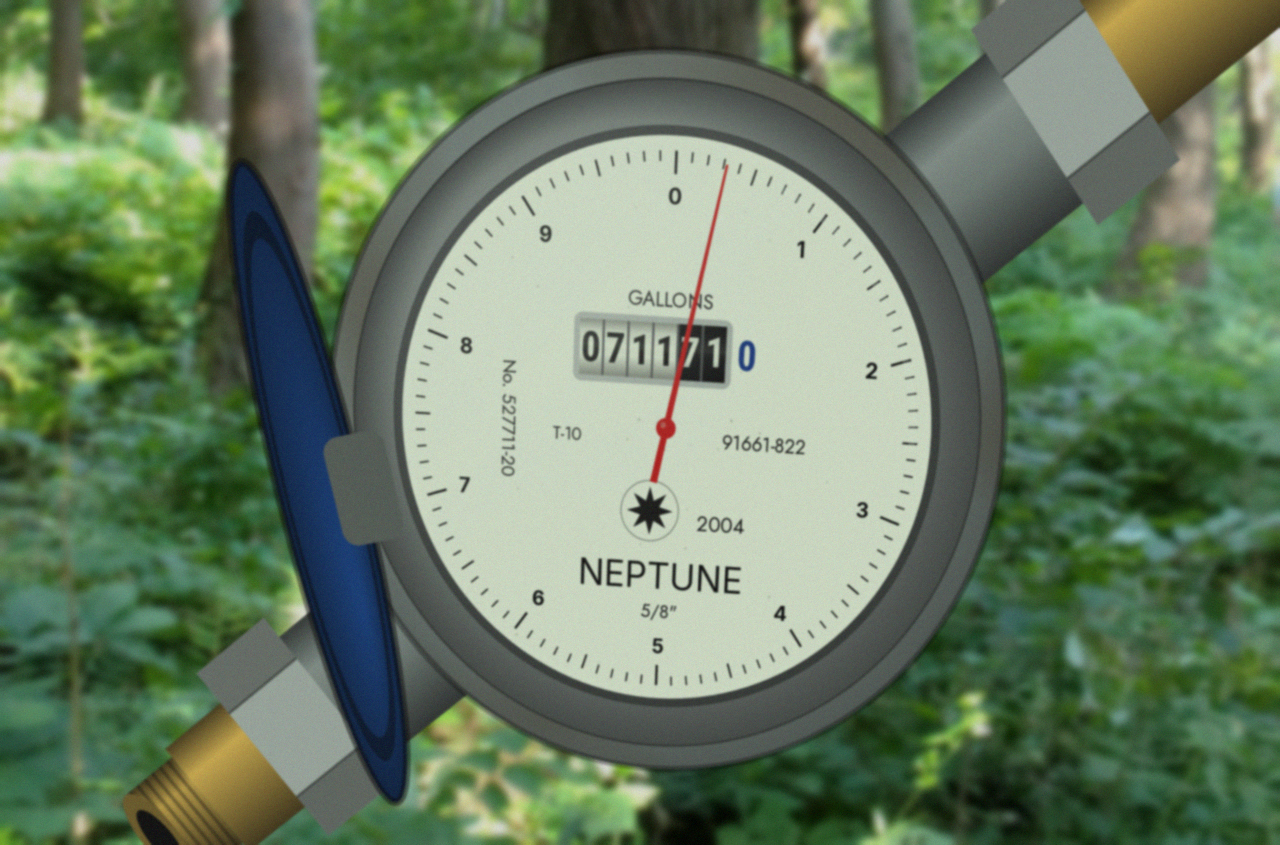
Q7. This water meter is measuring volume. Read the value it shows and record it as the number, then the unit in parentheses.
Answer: 711710.3 (gal)
